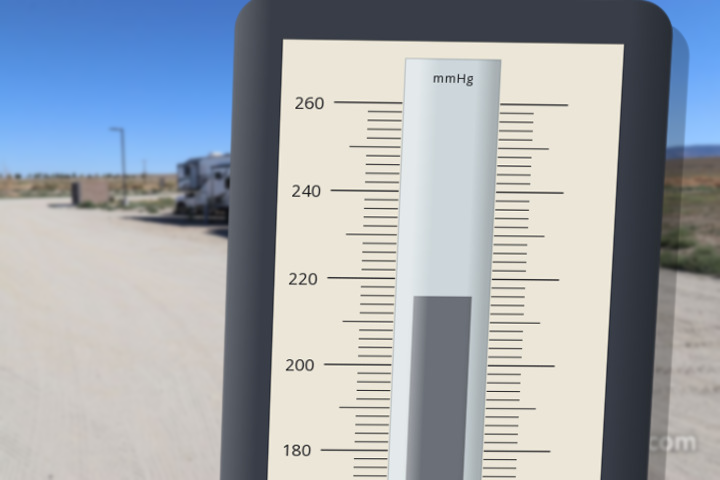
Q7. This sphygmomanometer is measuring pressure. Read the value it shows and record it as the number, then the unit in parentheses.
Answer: 216 (mmHg)
